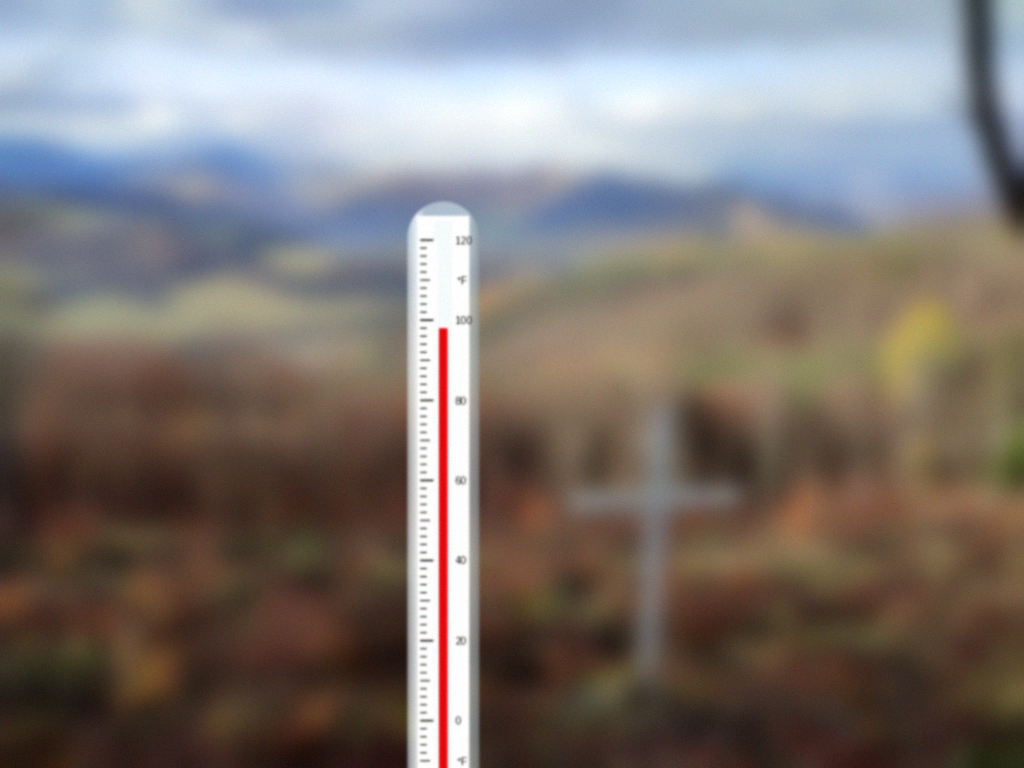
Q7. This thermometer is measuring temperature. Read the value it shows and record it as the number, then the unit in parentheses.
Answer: 98 (°F)
